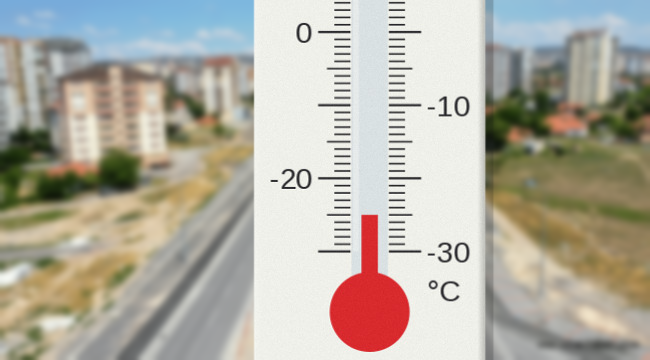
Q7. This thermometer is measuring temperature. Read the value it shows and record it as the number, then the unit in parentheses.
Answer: -25 (°C)
